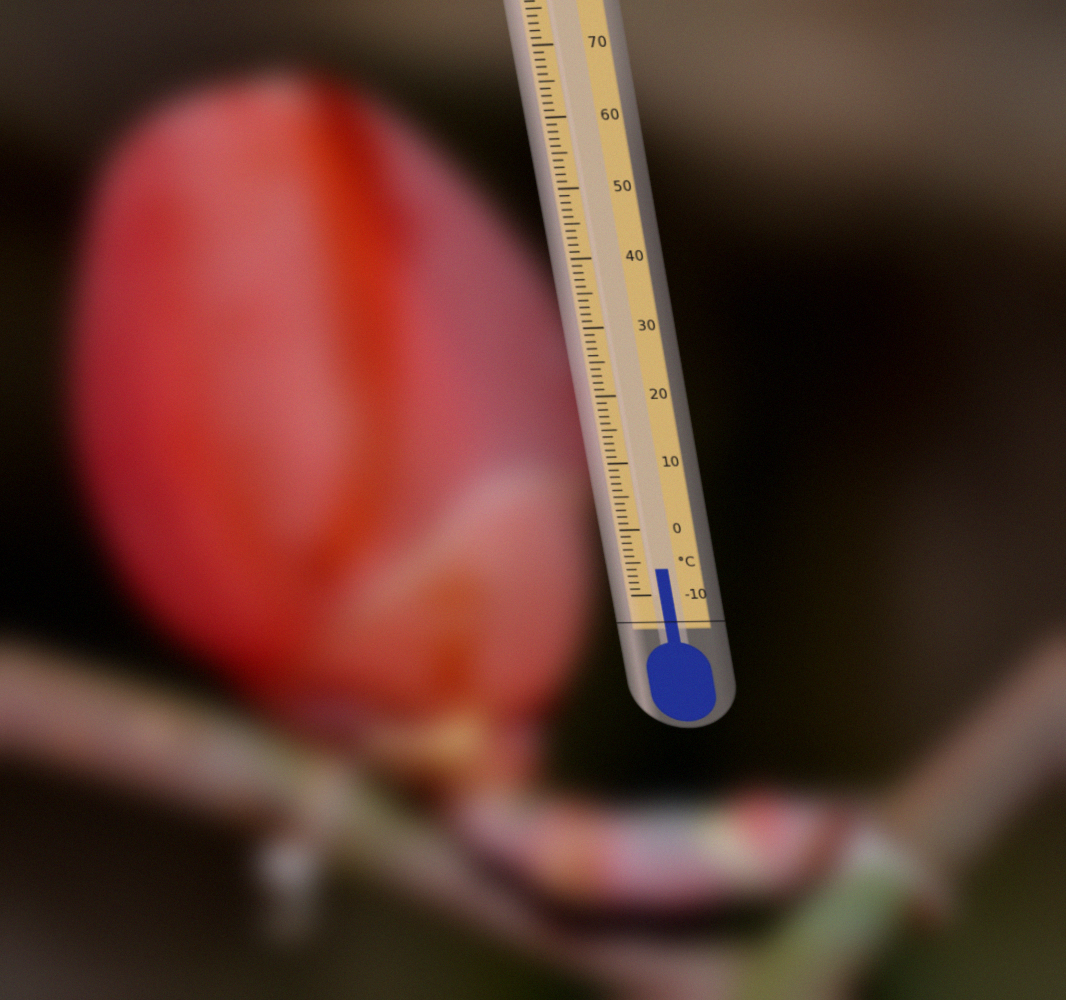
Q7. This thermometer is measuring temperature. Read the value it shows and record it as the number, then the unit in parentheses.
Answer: -6 (°C)
